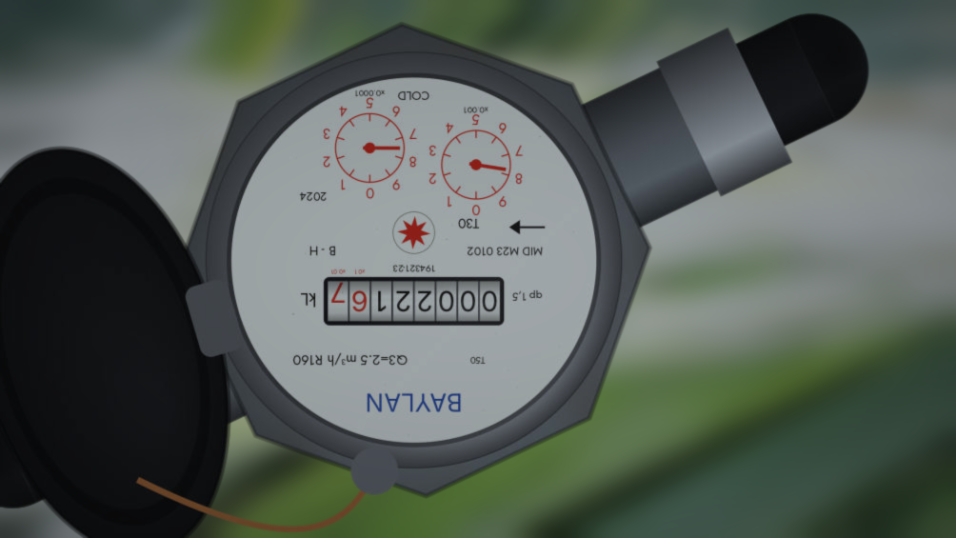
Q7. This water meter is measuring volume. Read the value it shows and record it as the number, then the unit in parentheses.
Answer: 221.6677 (kL)
